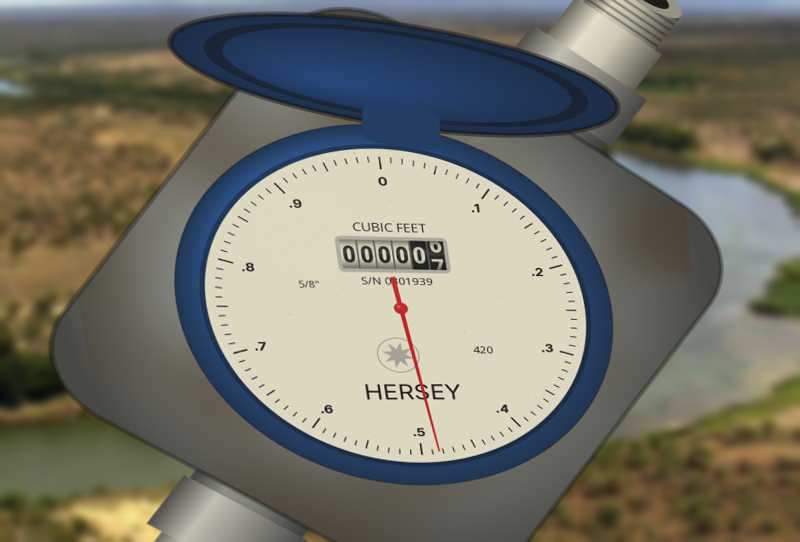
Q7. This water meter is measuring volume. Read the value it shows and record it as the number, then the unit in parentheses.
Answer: 6.48 (ft³)
